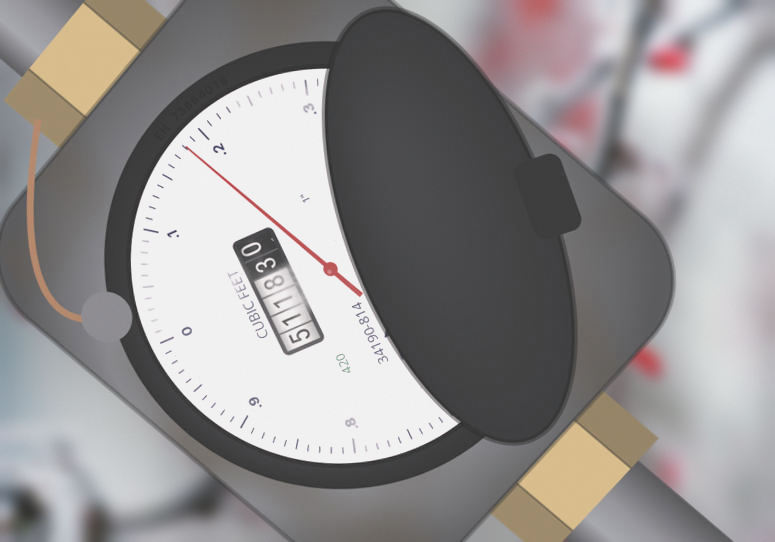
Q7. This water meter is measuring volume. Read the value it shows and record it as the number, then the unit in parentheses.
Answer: 511830.18 (ft³)
